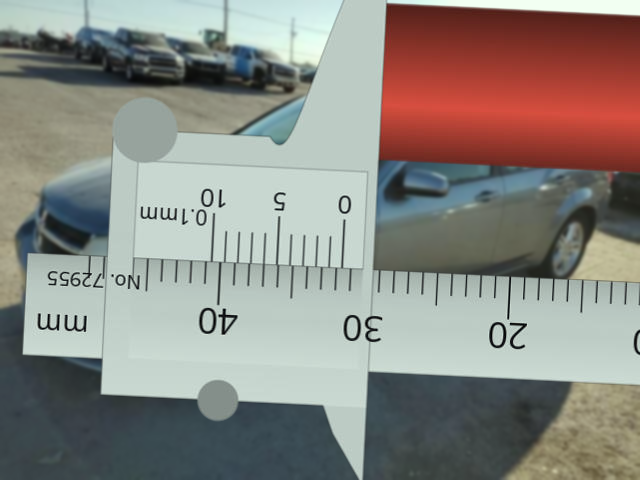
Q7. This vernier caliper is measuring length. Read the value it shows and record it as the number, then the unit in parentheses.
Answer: 31.6 (mm)
